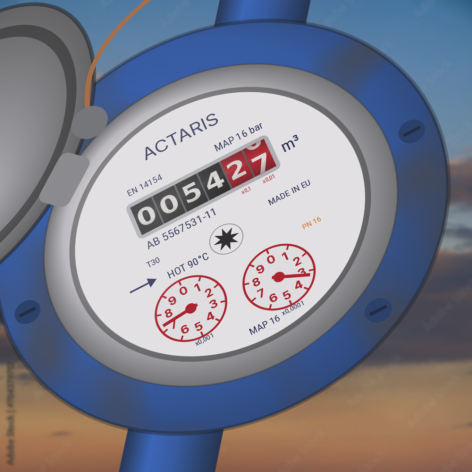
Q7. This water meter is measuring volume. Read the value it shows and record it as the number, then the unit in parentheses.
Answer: 54.2673 (m³)
